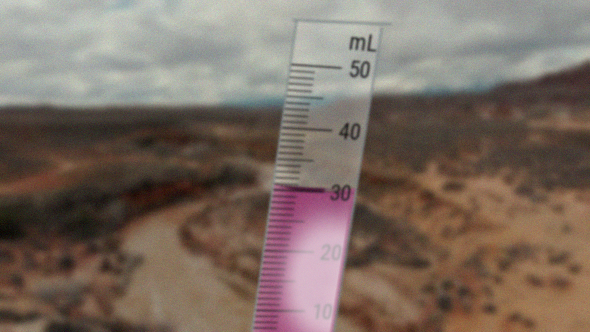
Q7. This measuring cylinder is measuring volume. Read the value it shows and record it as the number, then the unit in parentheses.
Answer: 30 (mL)
